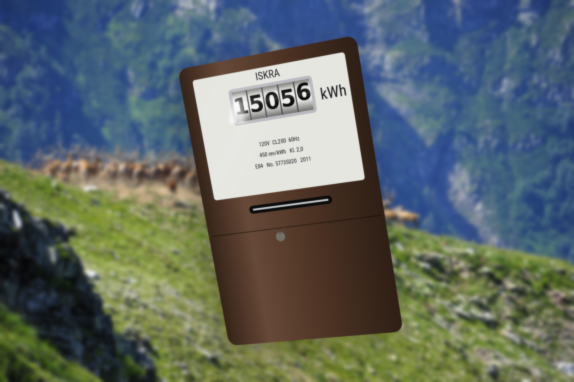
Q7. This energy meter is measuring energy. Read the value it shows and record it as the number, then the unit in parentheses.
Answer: 15056 (kWh)
